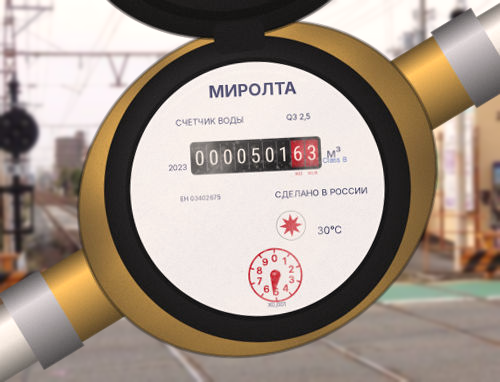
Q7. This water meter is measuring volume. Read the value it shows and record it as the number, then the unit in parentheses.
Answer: 501.635 (m³)
